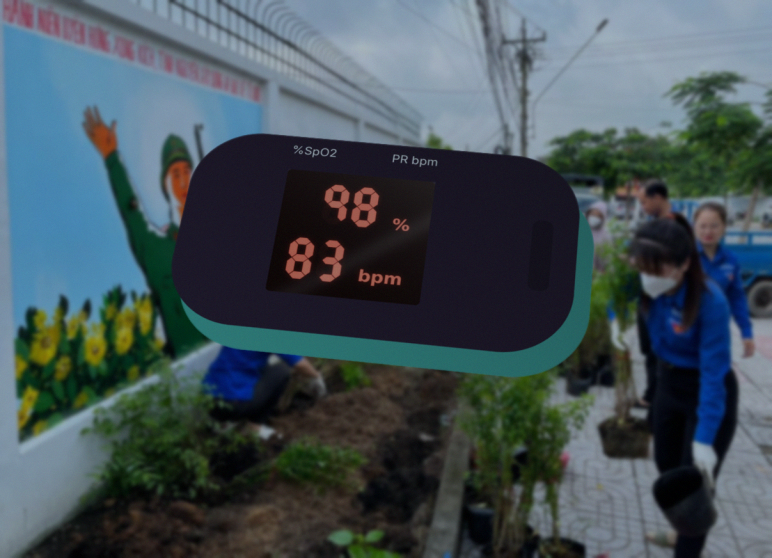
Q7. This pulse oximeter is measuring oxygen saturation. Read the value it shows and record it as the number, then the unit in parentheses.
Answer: 98 (%)
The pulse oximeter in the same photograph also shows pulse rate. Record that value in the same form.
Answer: 83 (bpm)
